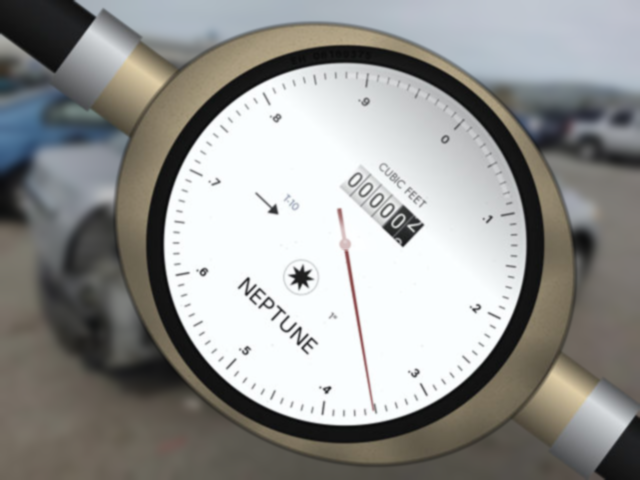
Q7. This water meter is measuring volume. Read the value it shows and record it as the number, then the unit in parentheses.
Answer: 2.35 (ft³)
